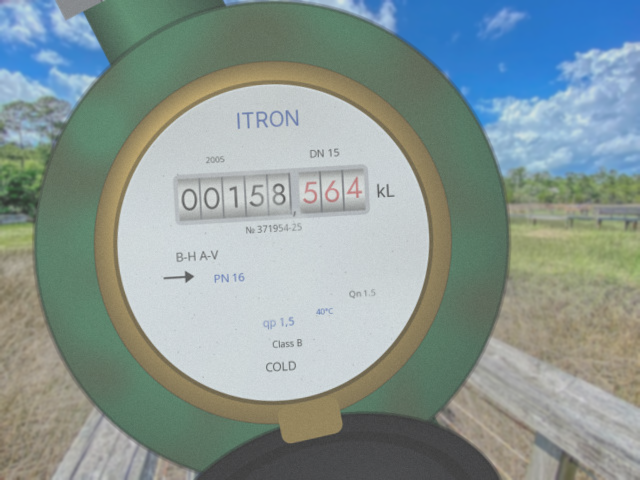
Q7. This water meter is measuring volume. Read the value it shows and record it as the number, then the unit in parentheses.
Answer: 158.564 (kL)
